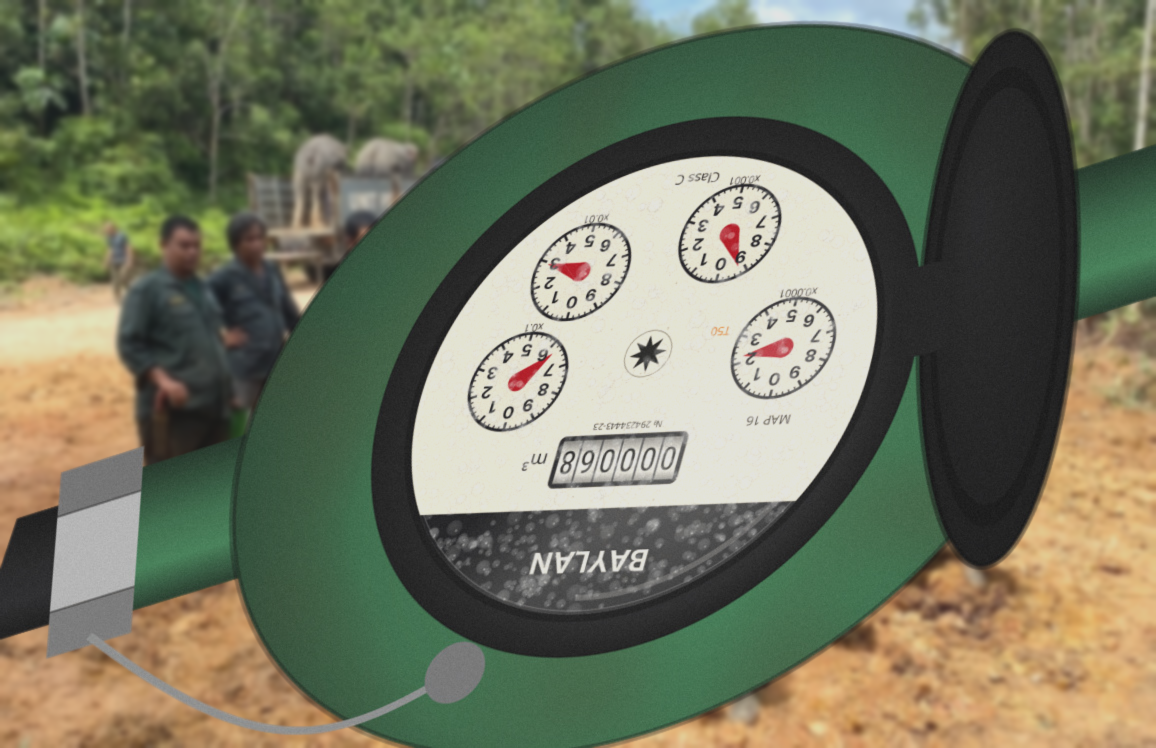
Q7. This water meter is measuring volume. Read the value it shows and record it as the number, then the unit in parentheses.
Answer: 68.6292 (m³)
